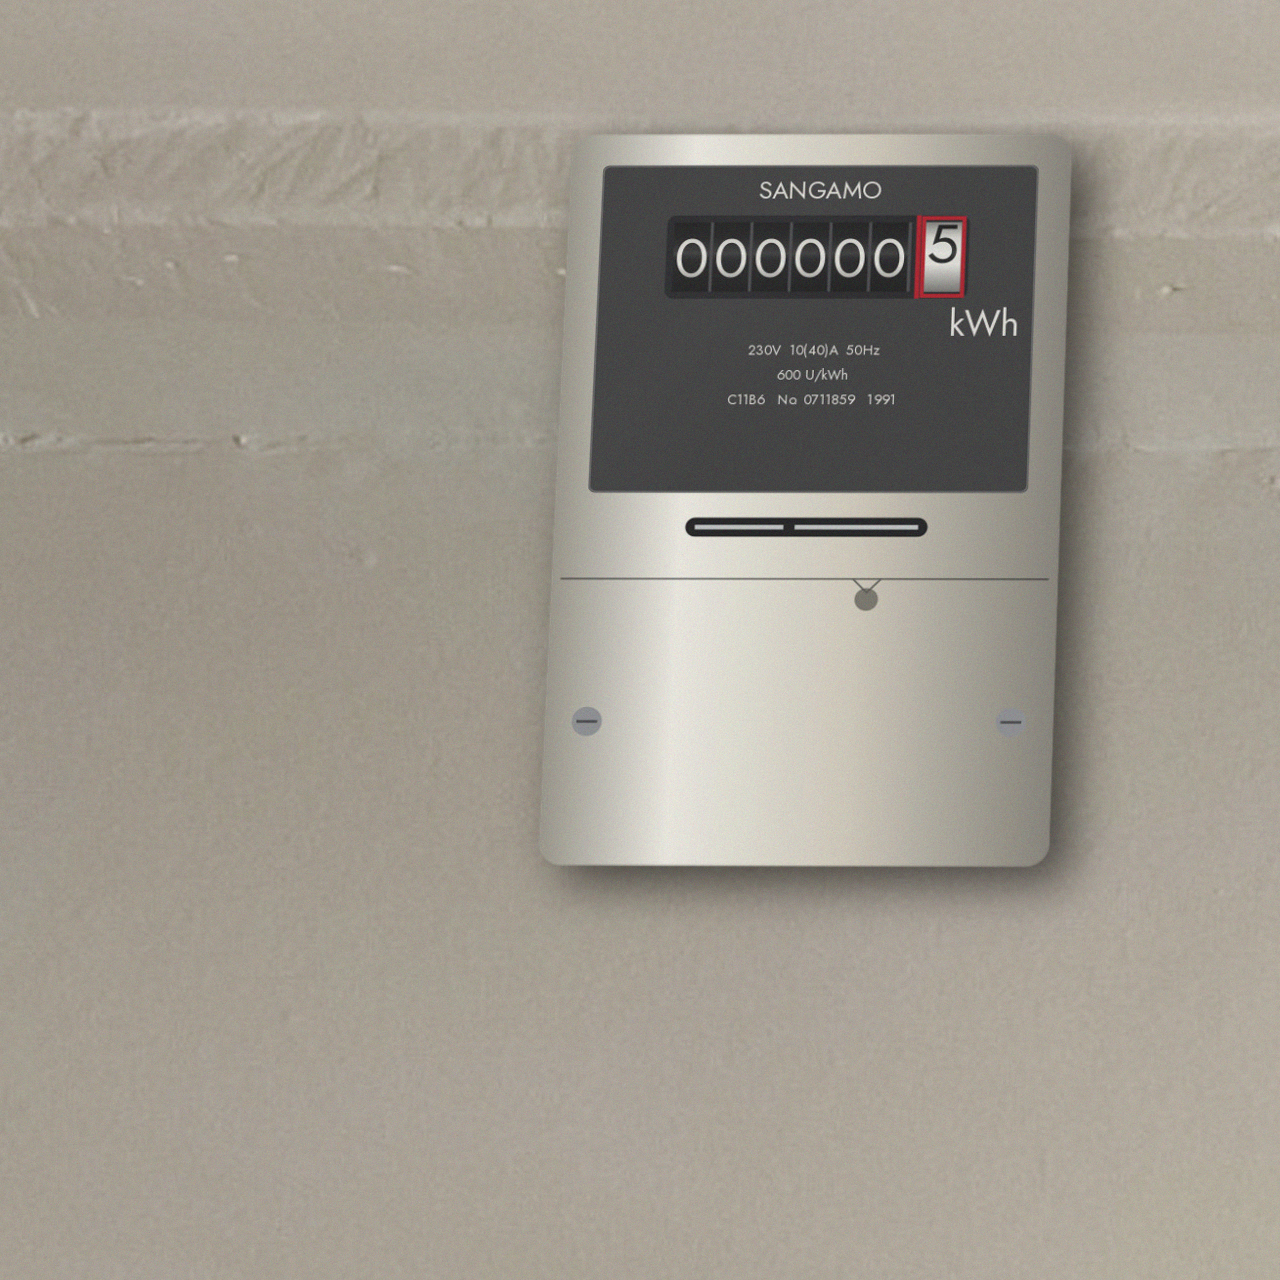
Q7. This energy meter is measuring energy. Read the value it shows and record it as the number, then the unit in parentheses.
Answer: 0.5 (kWh)
